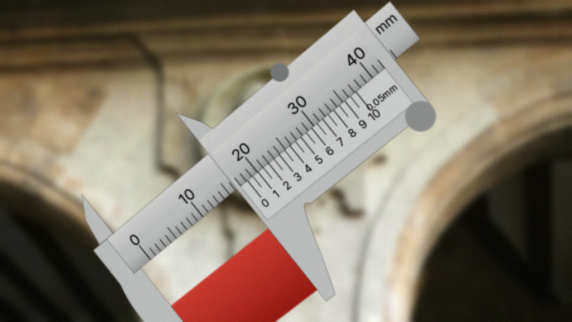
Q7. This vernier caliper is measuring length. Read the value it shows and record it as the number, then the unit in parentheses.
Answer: 18.2 (mm)
